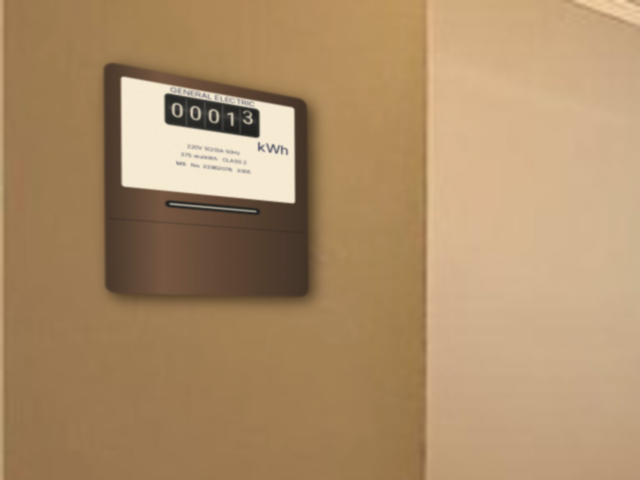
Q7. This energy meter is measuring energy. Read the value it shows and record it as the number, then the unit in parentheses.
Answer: 13 (kWh)
